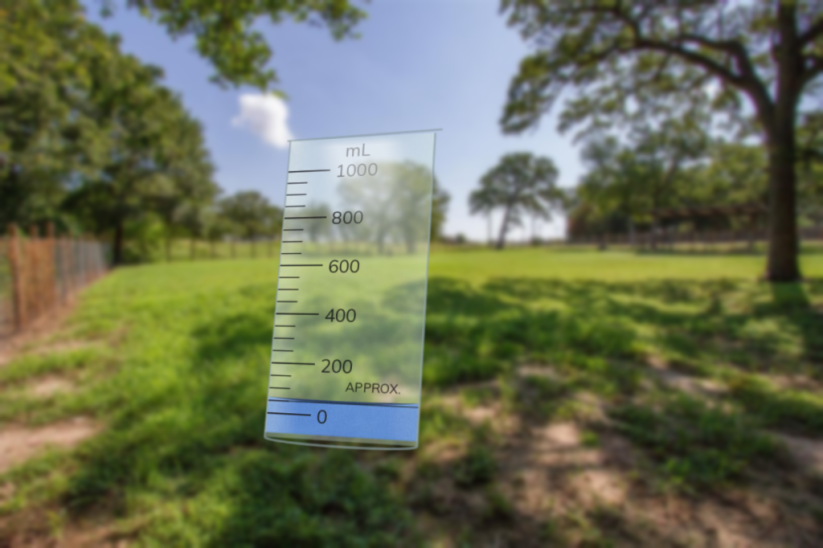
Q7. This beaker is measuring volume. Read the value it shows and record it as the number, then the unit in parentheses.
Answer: 50 (mL)
